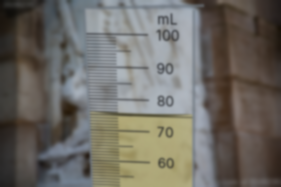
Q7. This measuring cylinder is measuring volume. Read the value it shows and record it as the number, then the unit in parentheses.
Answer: 75 (mL)
